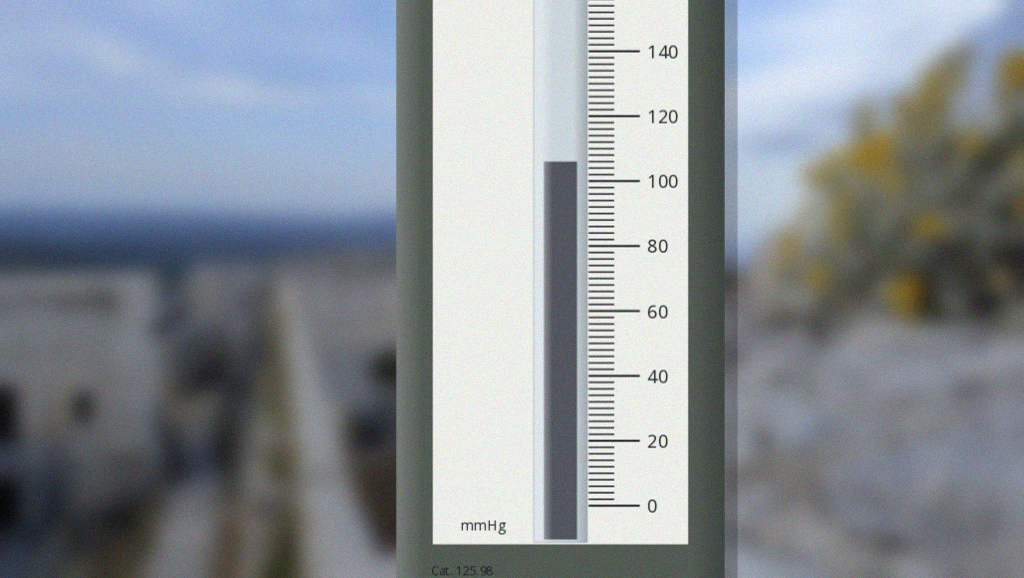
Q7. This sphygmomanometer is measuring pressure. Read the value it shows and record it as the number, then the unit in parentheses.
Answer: 106 (mmHg)
